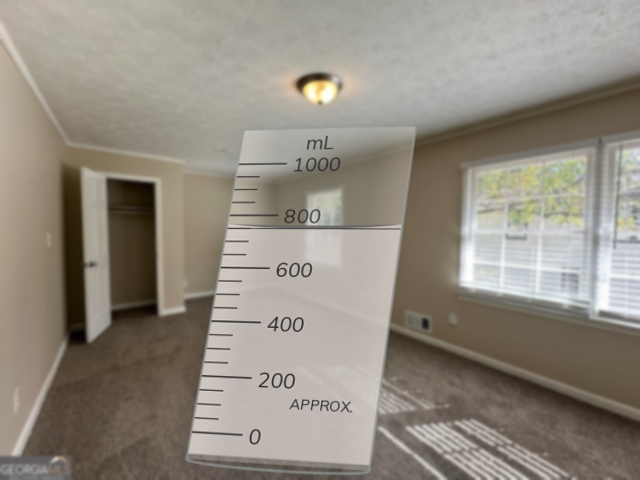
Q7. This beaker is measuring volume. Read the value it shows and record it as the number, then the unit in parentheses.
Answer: 750 (mL)
